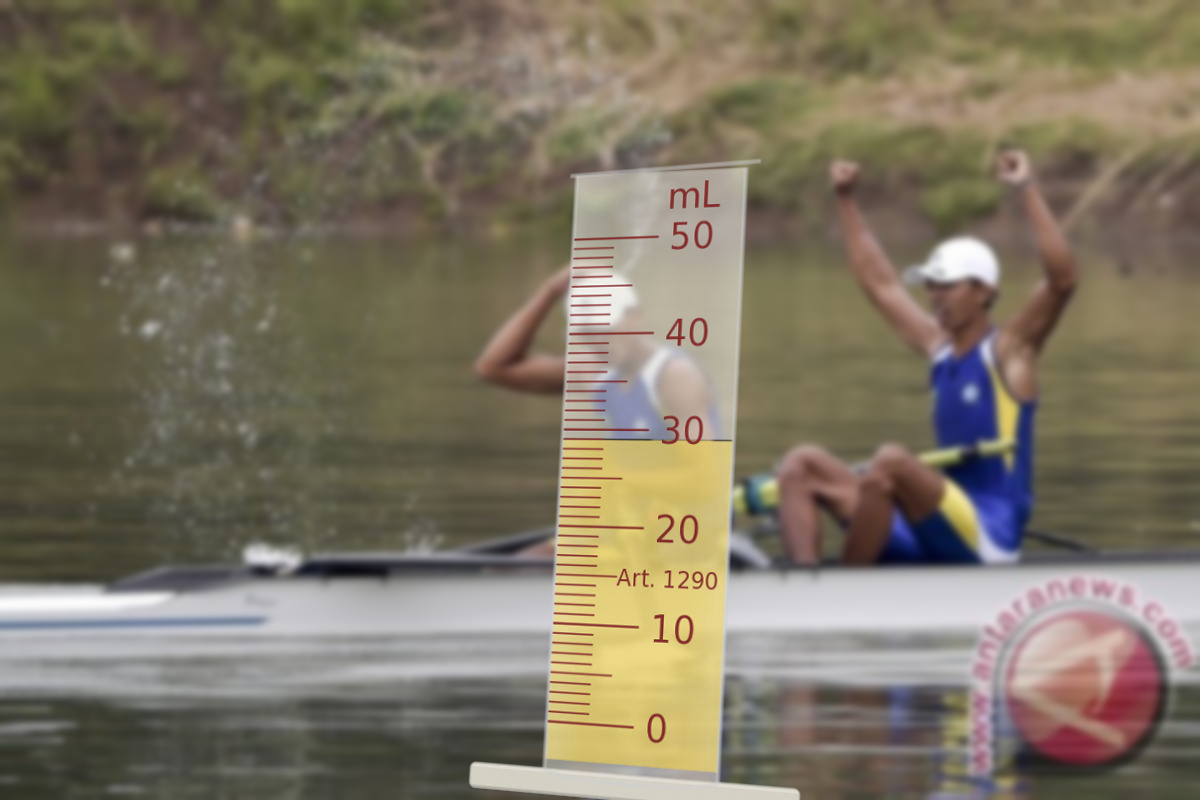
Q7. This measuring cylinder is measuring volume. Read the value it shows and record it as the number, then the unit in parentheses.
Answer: 29 (mL)
